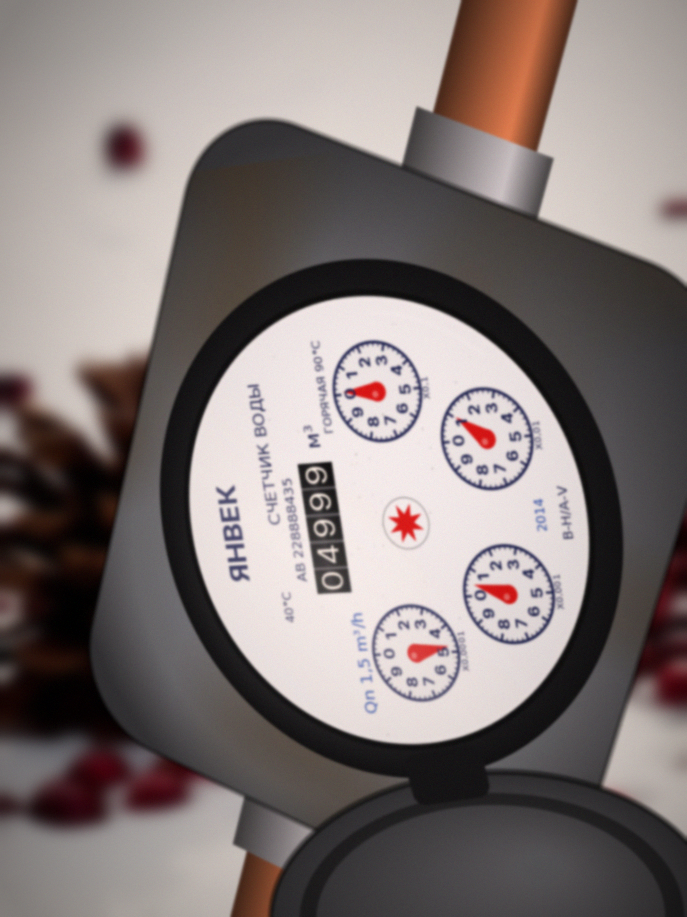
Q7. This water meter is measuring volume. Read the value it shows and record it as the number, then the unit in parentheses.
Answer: 4999.0104 (m³)
